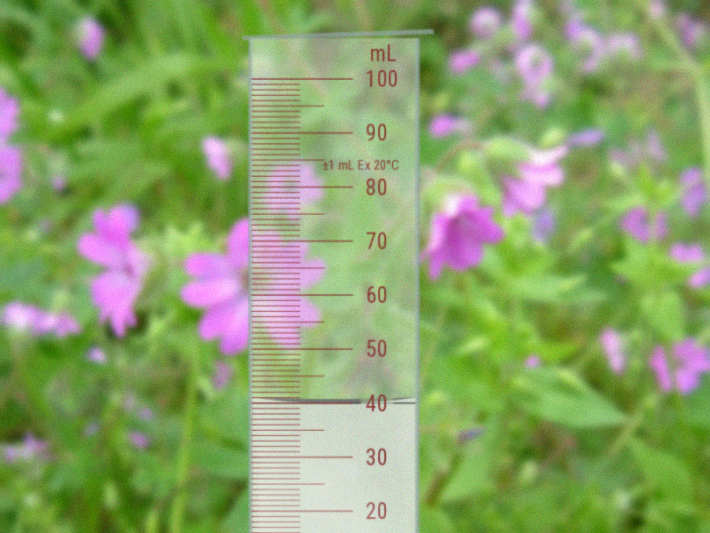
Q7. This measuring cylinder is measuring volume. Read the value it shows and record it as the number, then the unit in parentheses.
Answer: 40 (mL)
